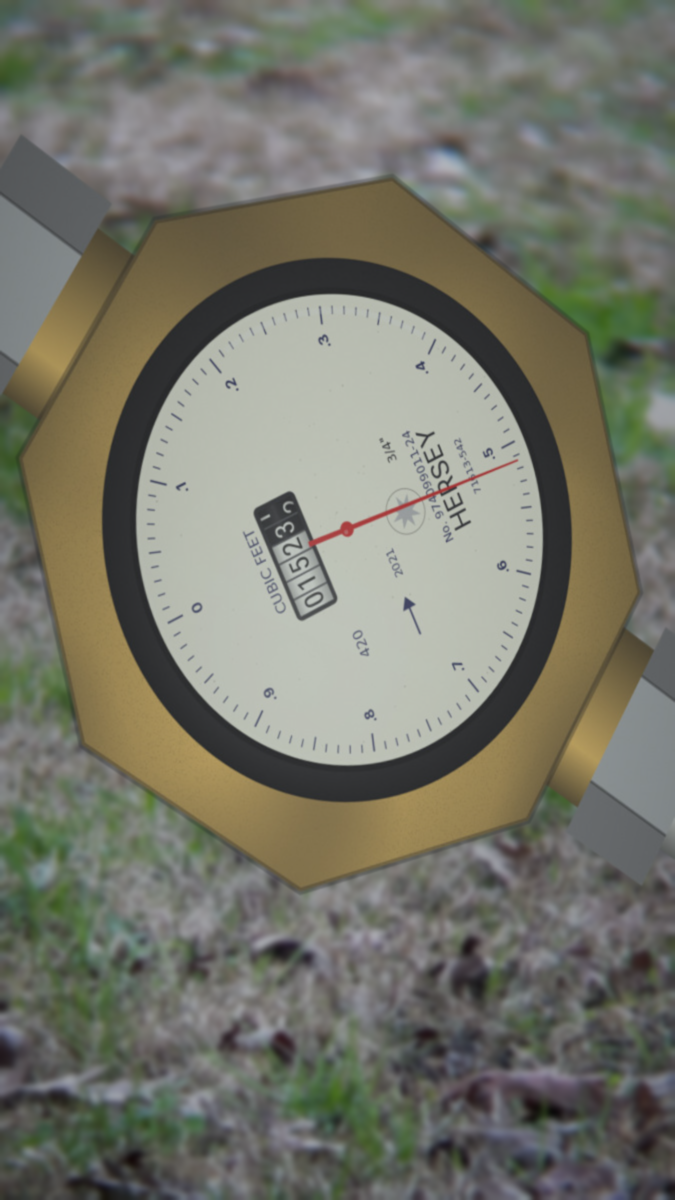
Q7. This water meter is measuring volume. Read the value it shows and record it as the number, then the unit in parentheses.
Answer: 15231.51 (ft³)
